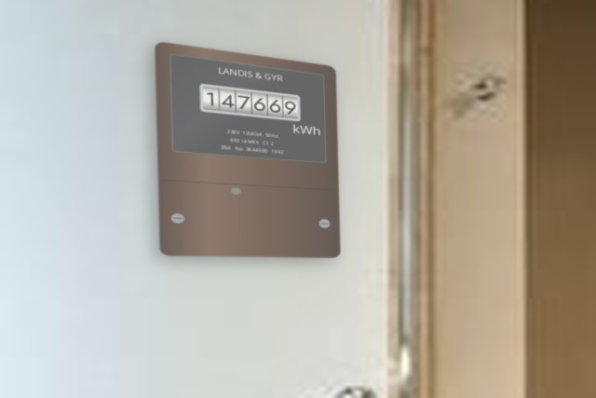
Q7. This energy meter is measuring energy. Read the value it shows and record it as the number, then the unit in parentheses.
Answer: 147669 (kWh)
